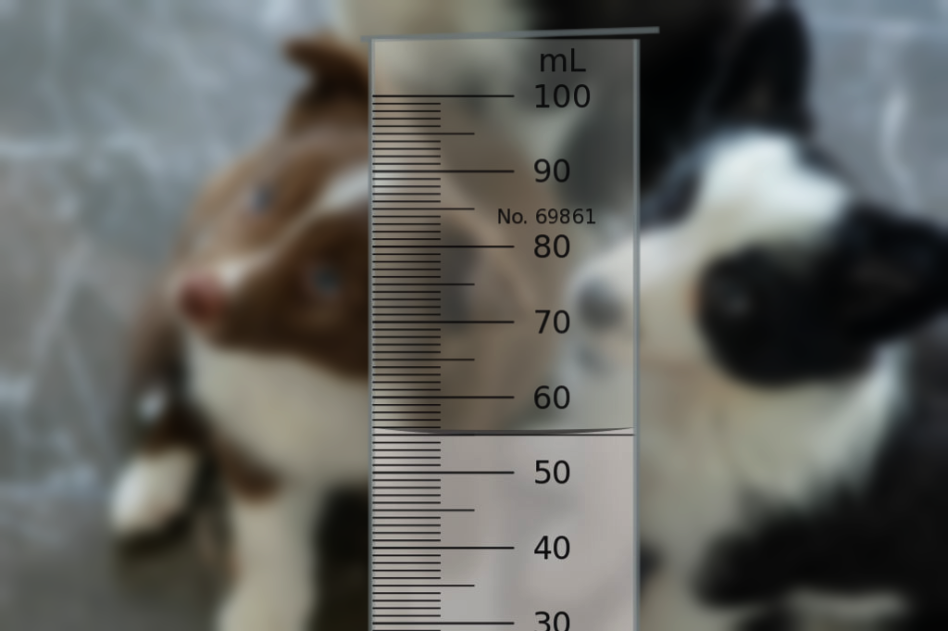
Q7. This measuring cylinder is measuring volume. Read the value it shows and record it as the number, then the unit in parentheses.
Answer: 55 (mL)
